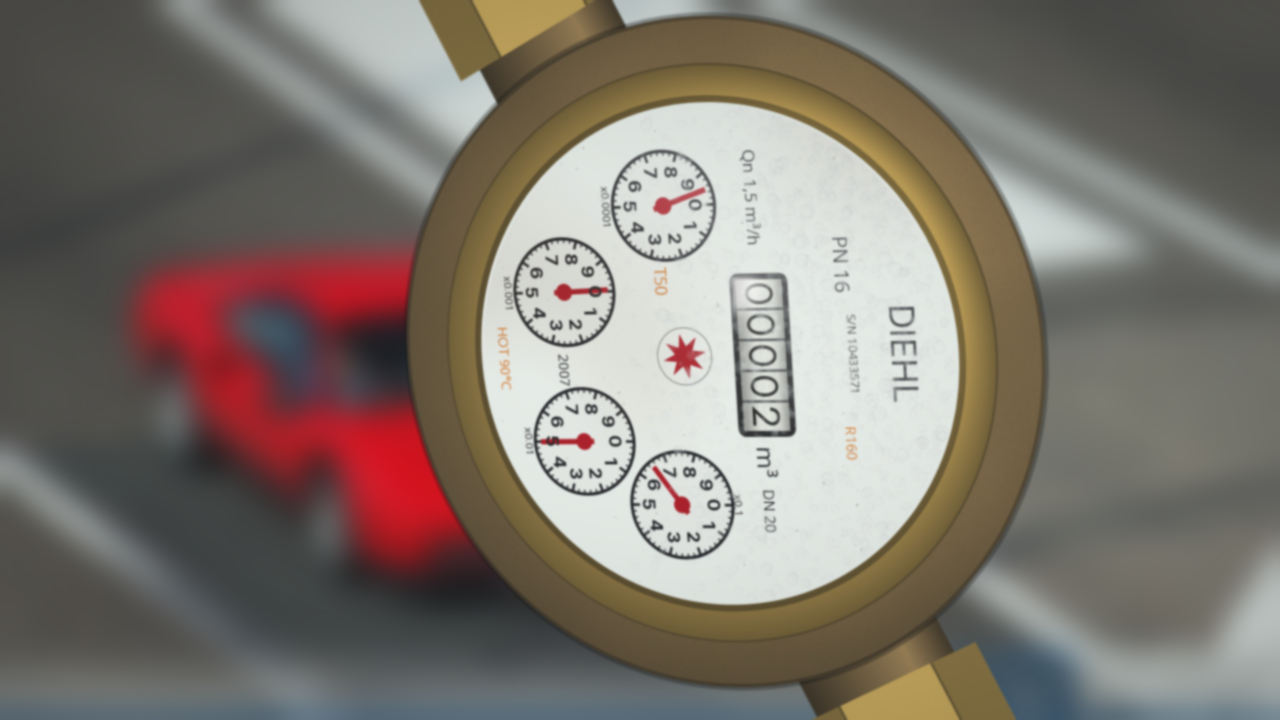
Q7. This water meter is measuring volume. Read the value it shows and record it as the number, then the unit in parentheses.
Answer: 2.6499 (m³)
